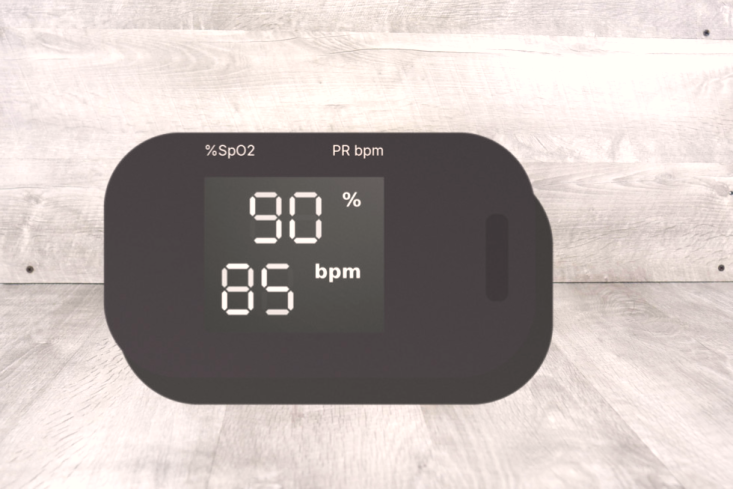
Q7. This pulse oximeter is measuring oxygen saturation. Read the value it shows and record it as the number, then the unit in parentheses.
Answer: 90 (%)
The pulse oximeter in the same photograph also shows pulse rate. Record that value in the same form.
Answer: 85 (bpm)
